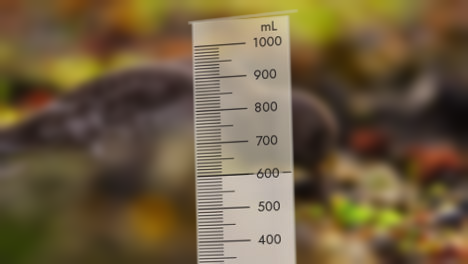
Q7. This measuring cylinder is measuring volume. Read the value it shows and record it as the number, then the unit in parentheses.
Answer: 600 (mL)
